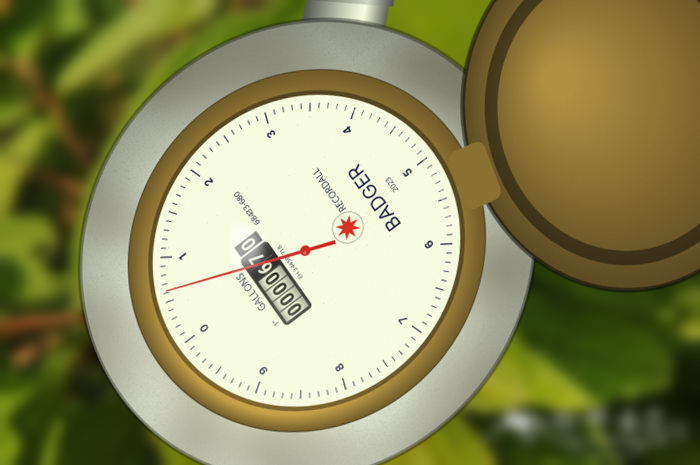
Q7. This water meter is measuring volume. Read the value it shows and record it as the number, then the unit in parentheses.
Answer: 670.6 (gal)
